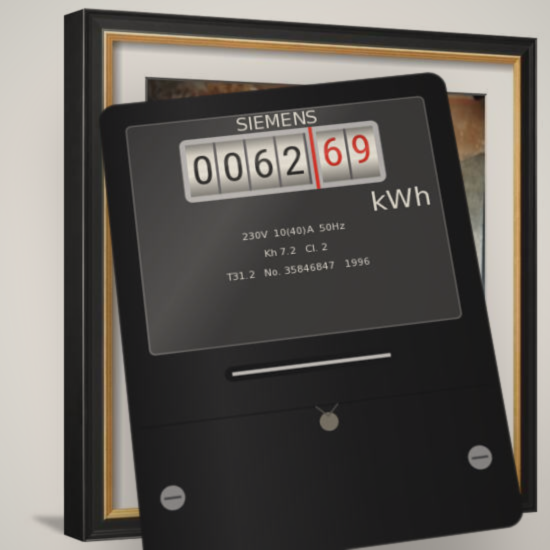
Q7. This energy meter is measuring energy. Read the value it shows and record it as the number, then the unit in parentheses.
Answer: 62.69 (kWh)
